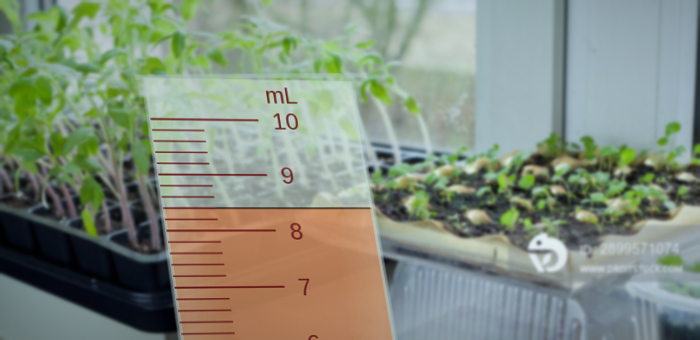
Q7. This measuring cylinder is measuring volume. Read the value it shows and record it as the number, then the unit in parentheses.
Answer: 8.4 (mL)
